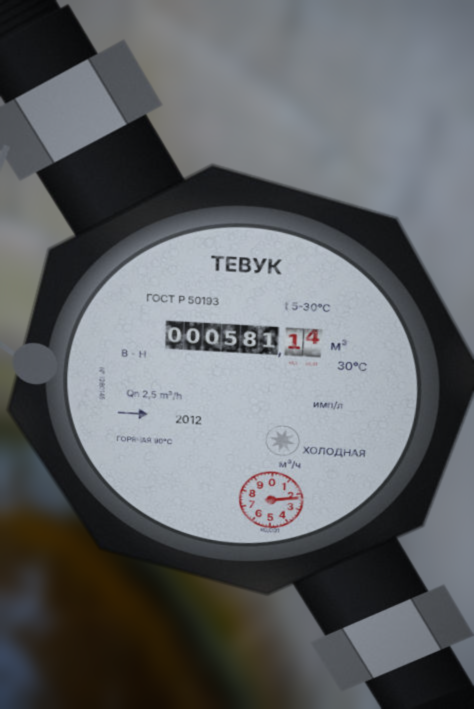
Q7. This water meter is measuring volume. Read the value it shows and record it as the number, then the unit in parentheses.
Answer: 581.142 (m³)
